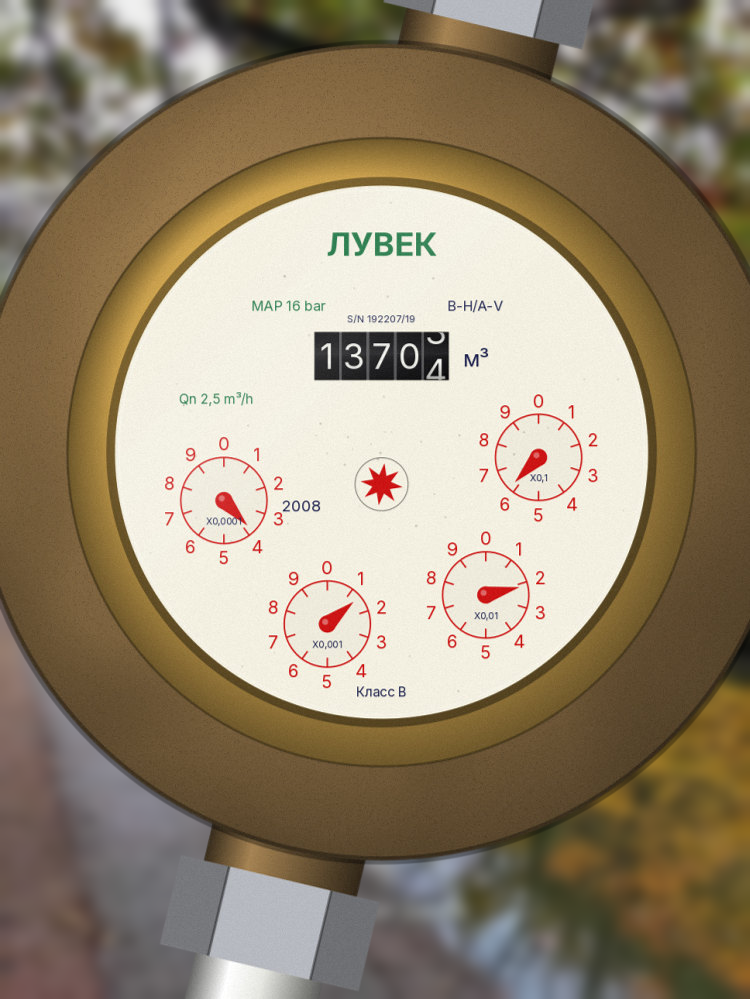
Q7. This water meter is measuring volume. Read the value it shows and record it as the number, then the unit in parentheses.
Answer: 13703.6213 (m³)
